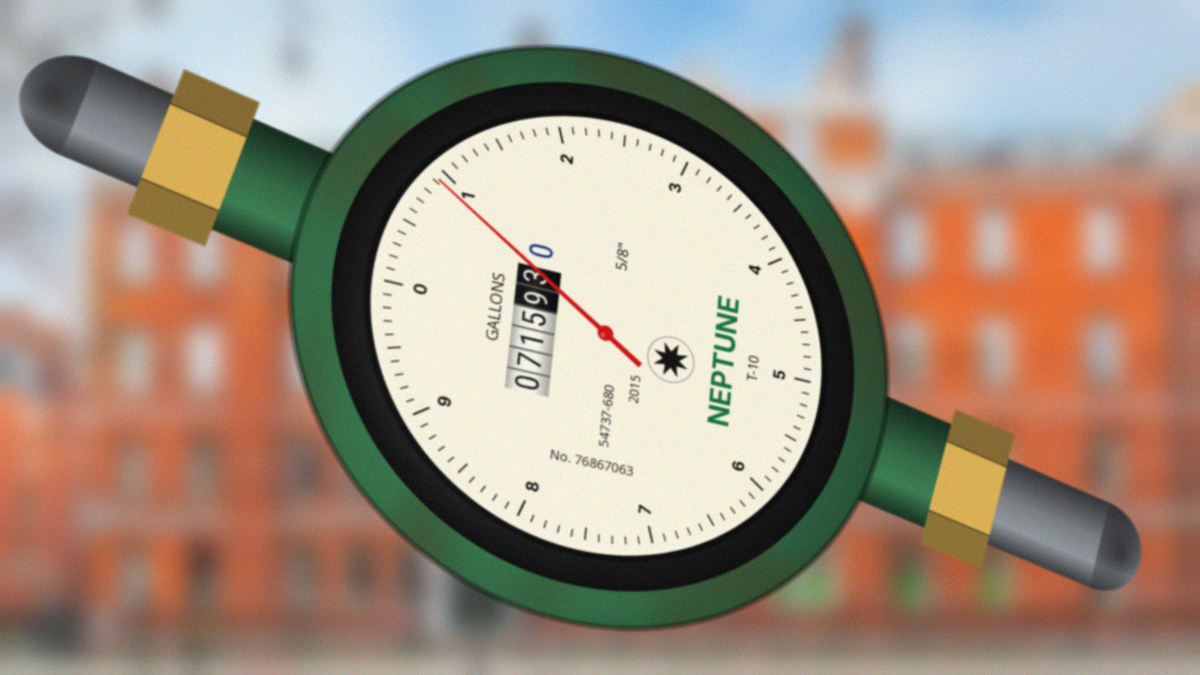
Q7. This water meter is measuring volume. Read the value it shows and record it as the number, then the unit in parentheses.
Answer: 715930.9 (gal)
